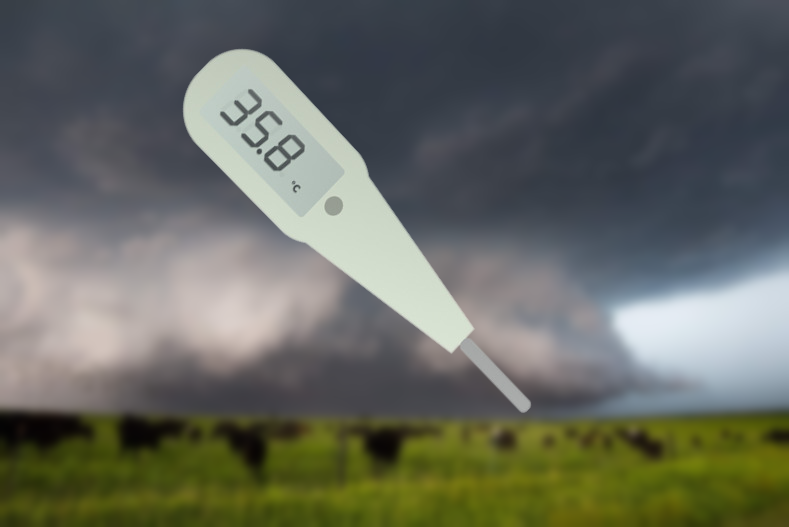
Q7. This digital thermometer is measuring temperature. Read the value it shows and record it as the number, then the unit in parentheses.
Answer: 35.8 (°C)
